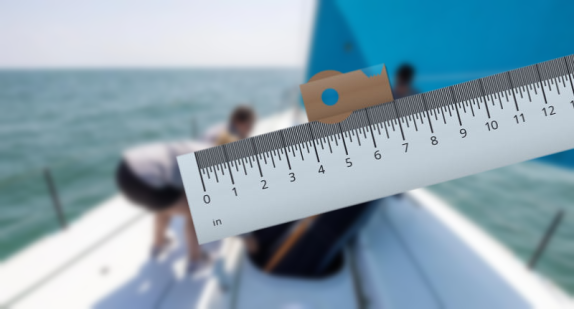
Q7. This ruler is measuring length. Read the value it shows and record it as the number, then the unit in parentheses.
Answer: 3 (in)
